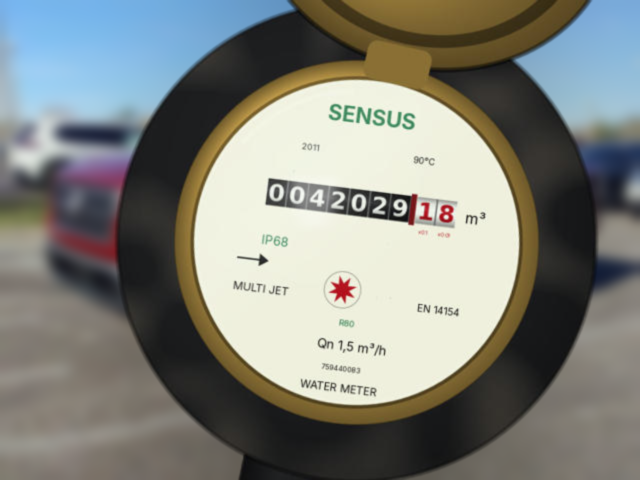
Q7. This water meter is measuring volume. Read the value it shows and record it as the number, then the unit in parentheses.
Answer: 42029.18 (m³)
